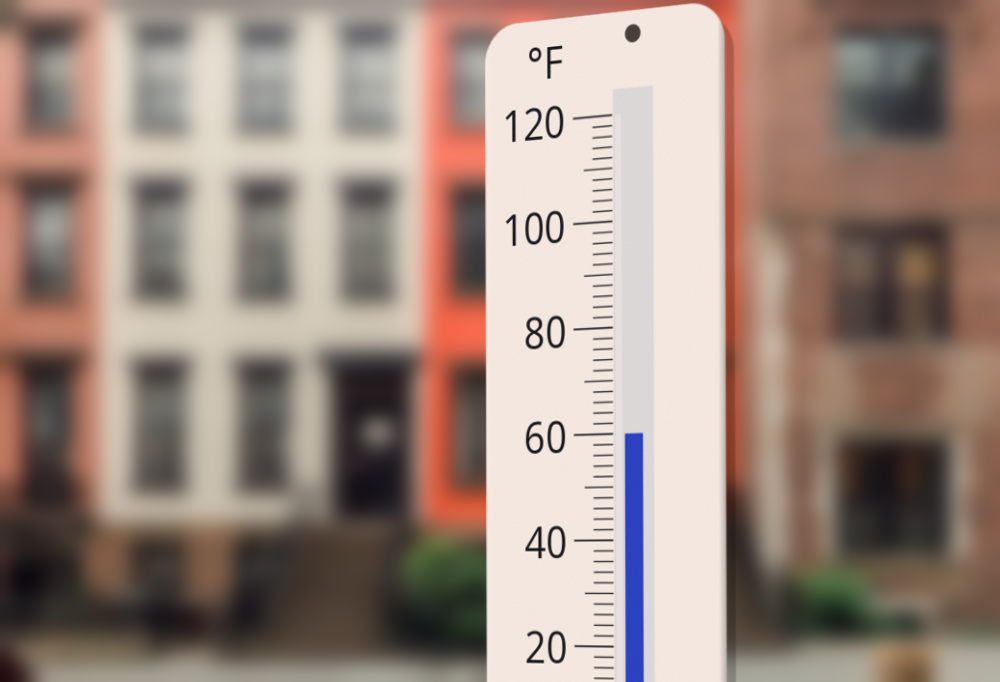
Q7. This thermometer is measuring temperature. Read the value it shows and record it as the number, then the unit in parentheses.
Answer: 60 (°F)
